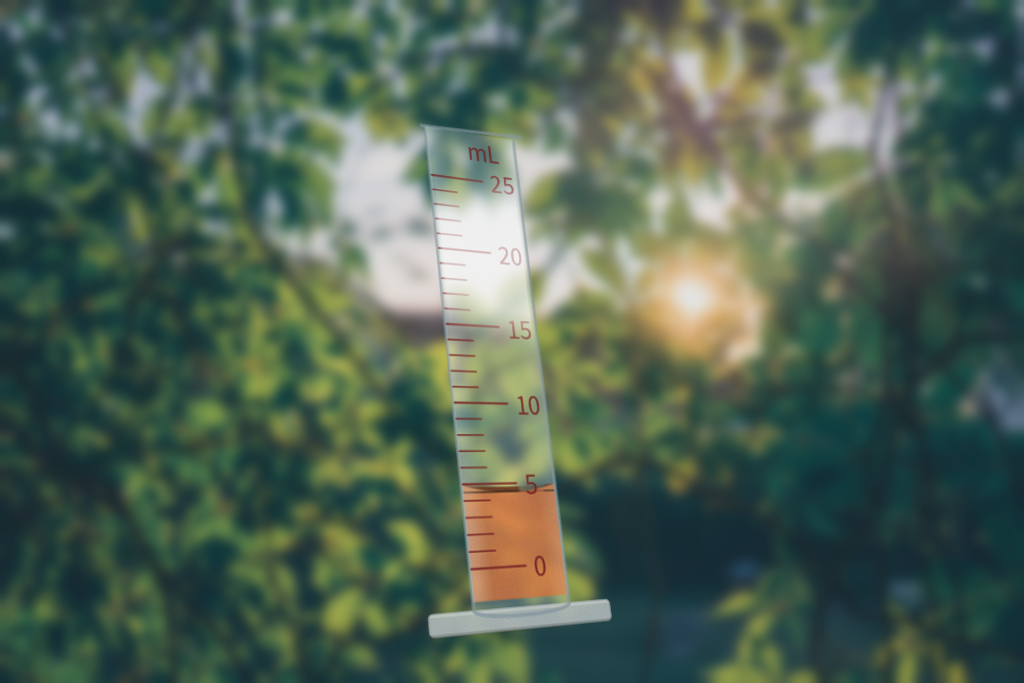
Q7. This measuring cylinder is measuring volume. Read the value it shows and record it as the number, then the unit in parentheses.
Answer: 4.5 (mL)
